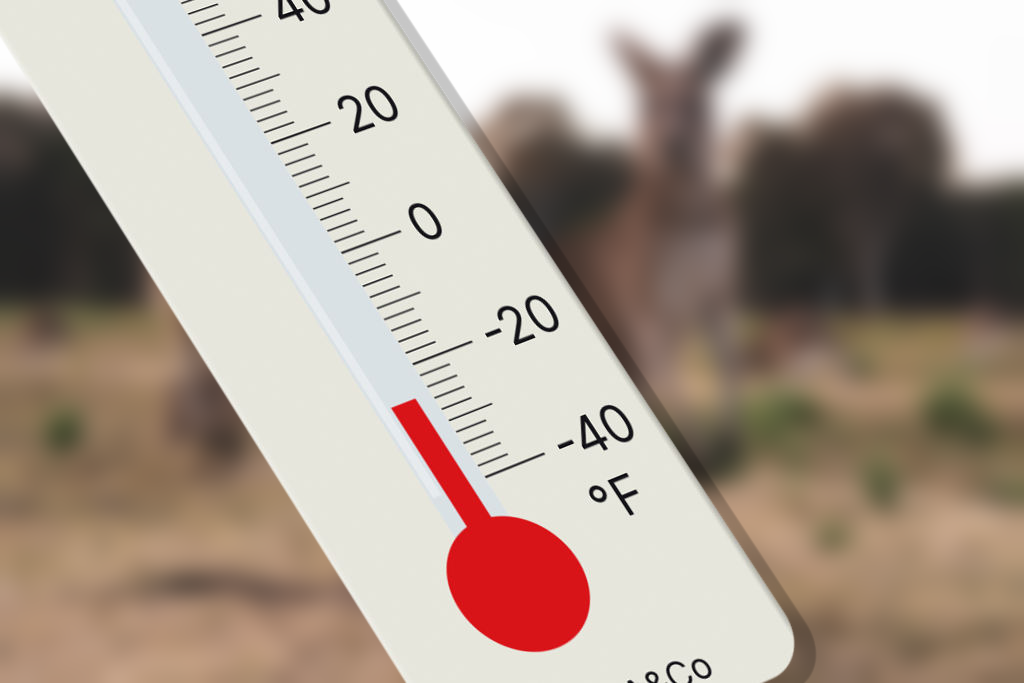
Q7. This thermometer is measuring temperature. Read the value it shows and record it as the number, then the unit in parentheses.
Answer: -25 (°F)
